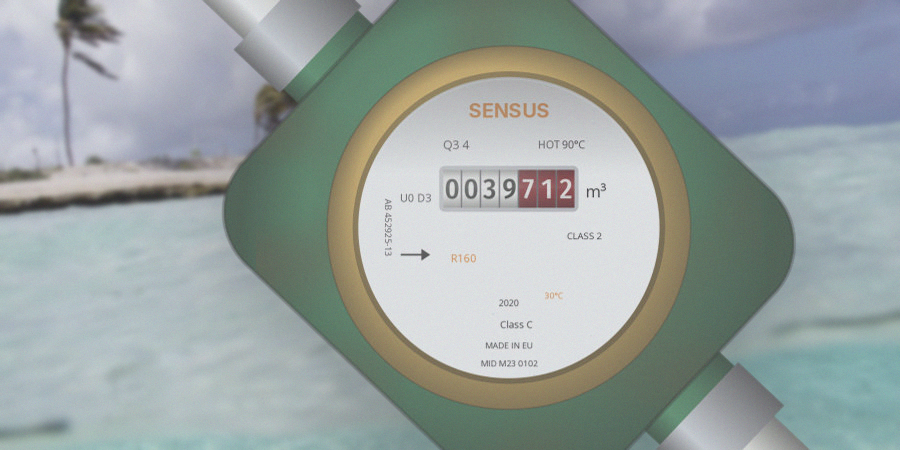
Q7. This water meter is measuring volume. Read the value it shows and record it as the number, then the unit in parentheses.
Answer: 39.712 (m³)
